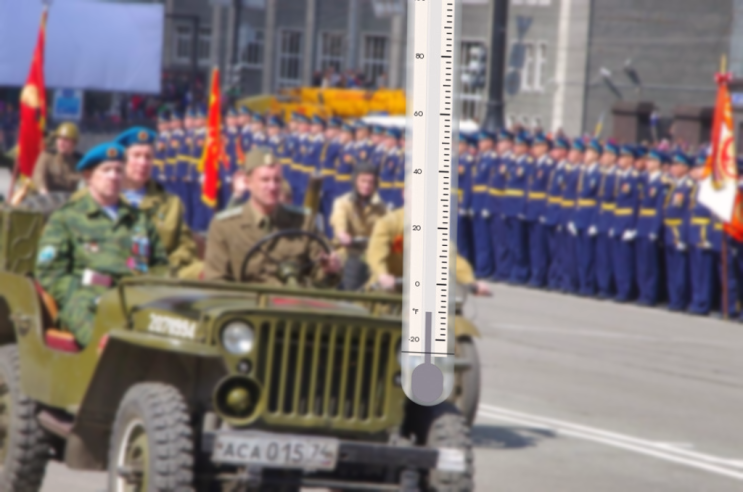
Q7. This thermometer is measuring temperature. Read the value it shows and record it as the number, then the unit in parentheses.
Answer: -10 (°F)
